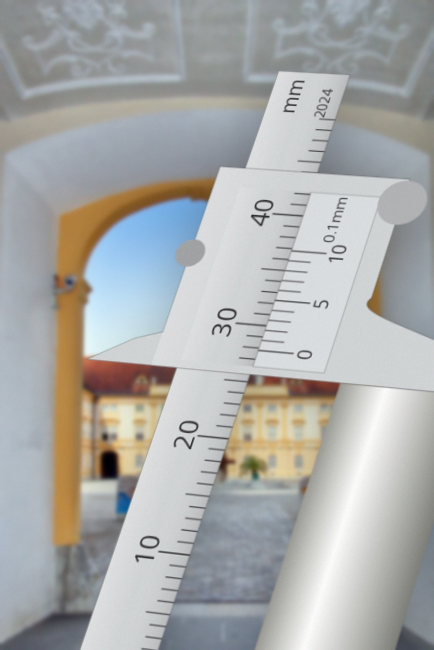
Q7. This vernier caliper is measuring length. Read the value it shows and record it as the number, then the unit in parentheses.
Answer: 27.8 (mm)
